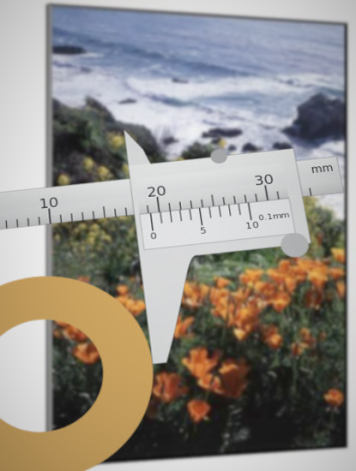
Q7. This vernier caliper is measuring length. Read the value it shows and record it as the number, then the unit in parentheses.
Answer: 19.2 (mm)
